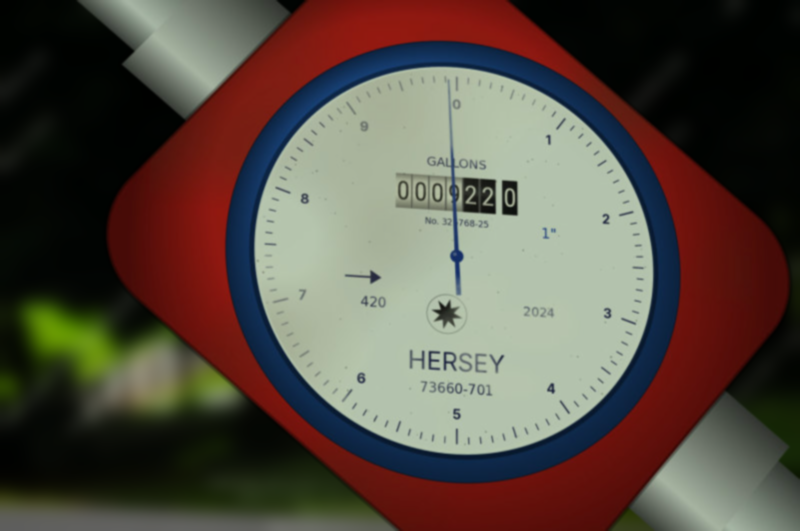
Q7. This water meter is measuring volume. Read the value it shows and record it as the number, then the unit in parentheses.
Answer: 9219.9 (gal)
